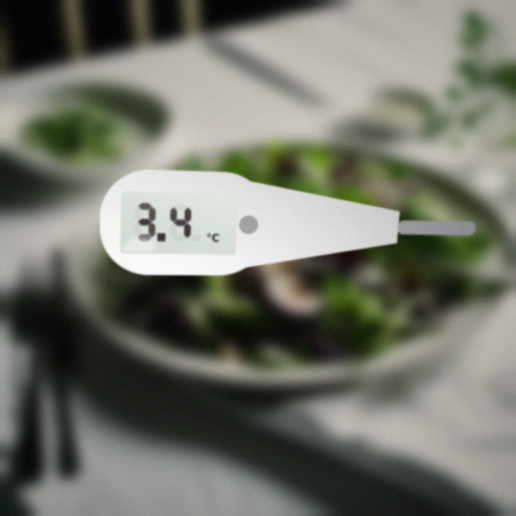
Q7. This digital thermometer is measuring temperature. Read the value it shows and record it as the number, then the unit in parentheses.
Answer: 3.4 (°C)
